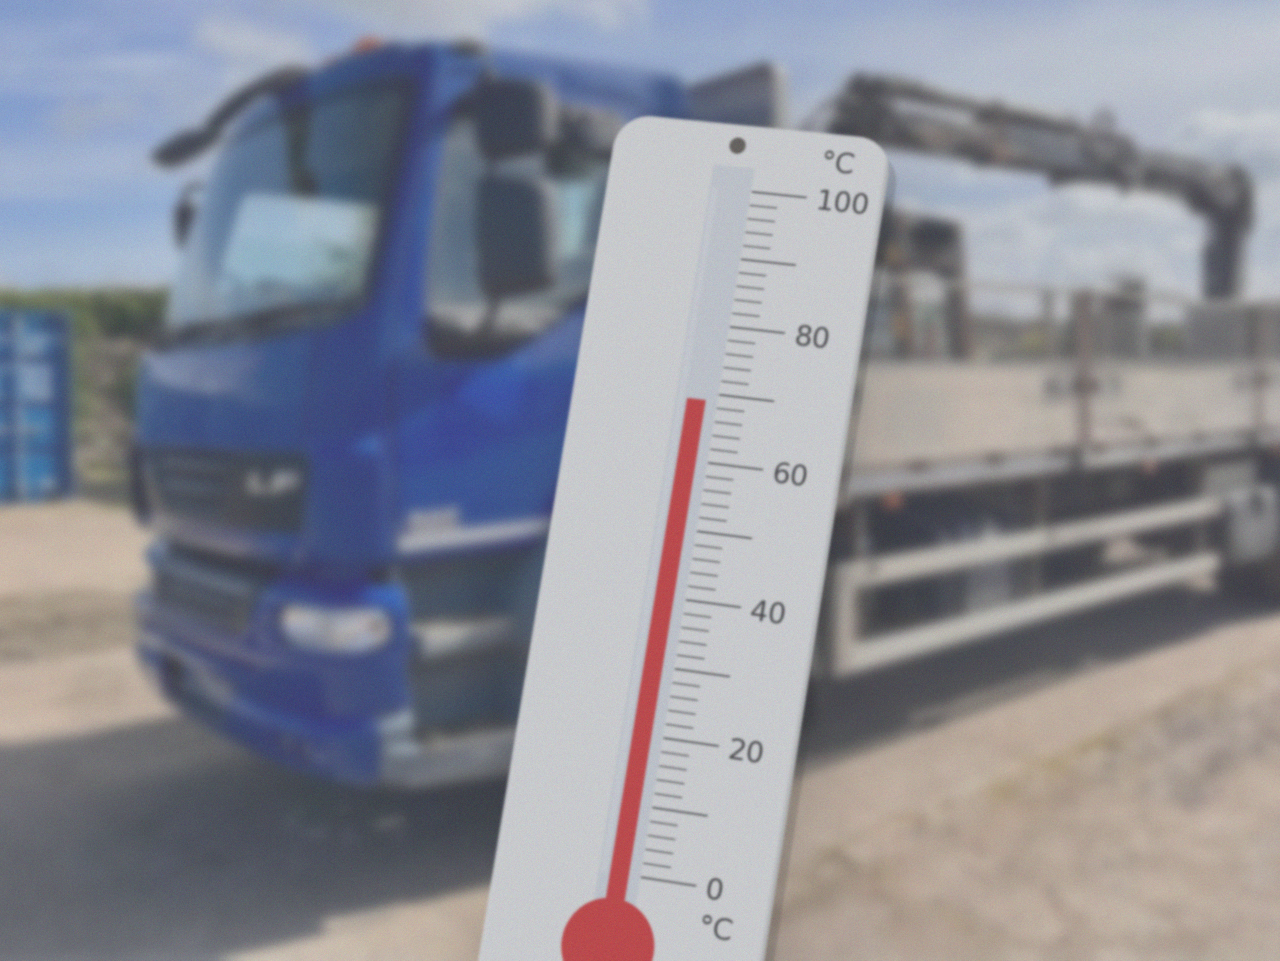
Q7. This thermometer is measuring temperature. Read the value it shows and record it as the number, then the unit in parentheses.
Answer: 69 (°C)
